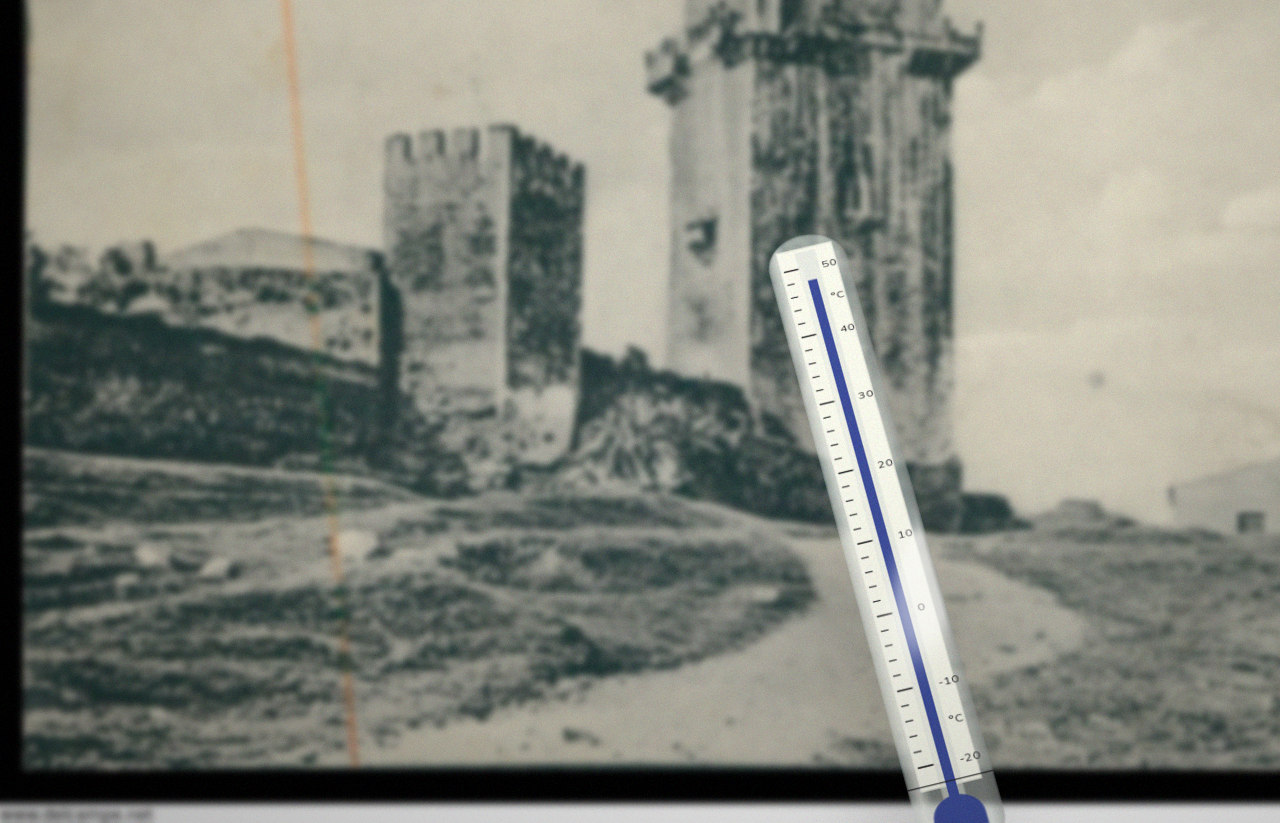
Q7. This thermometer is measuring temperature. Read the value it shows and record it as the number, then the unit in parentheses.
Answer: 48 (°C)
